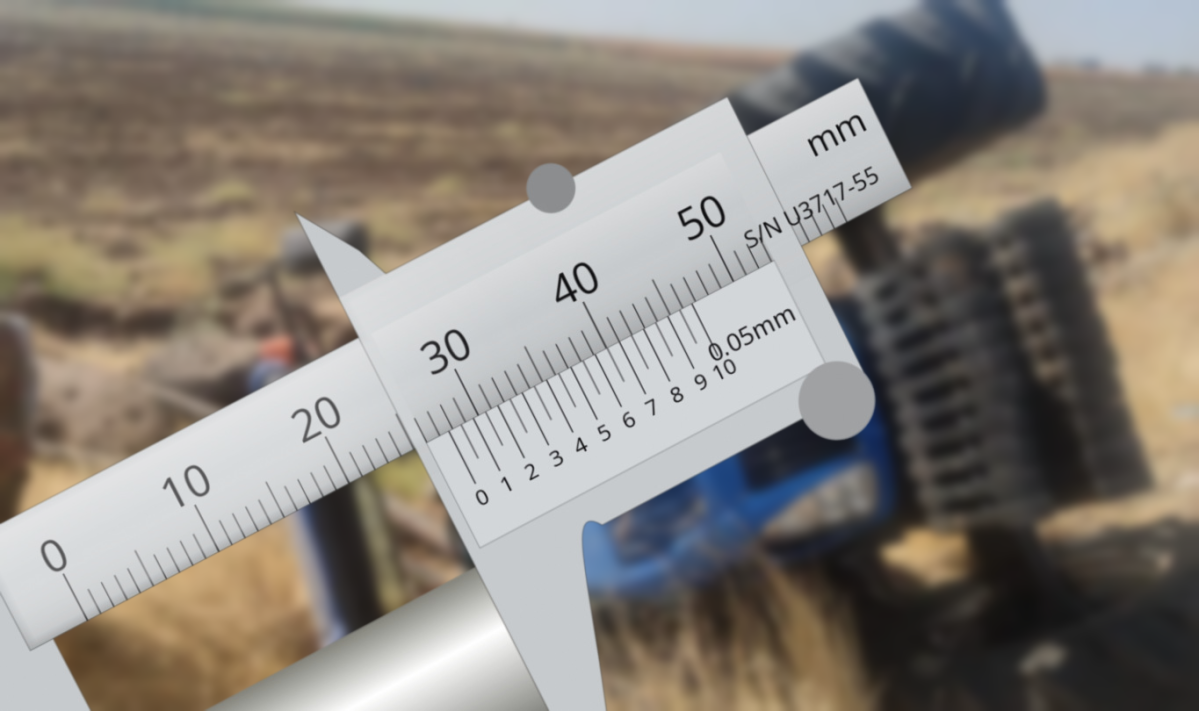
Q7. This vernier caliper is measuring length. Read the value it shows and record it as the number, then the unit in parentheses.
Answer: 27.7 (mm)
